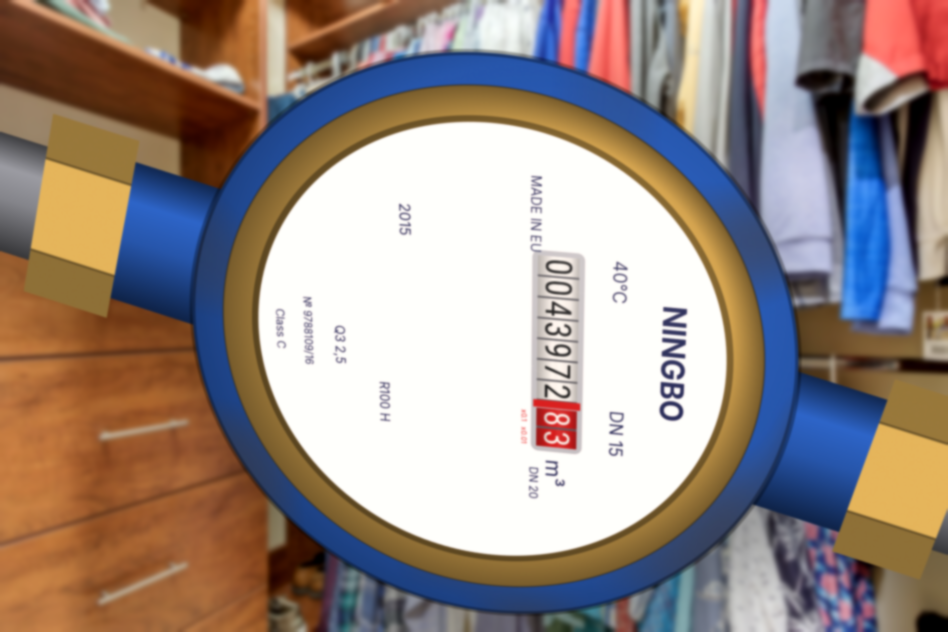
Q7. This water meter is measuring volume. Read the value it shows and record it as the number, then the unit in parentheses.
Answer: 43972.83 (m³)
